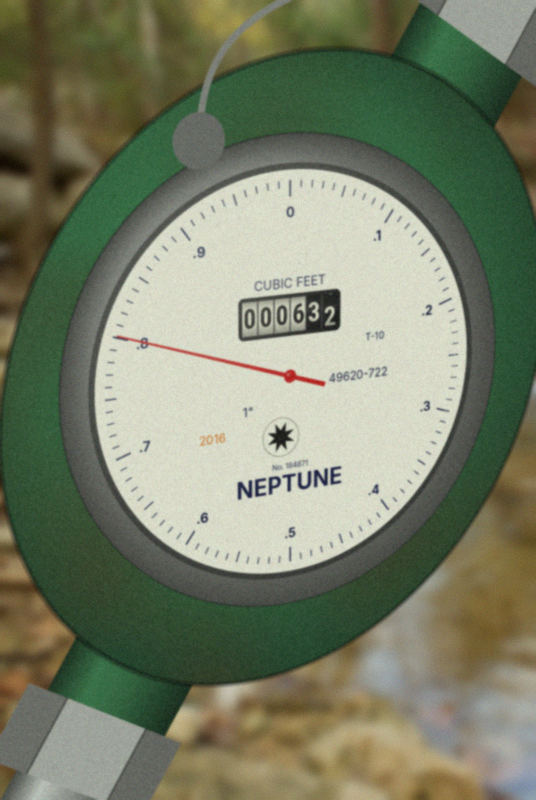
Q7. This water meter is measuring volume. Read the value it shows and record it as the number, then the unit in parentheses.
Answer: 631.80 (ft³)
